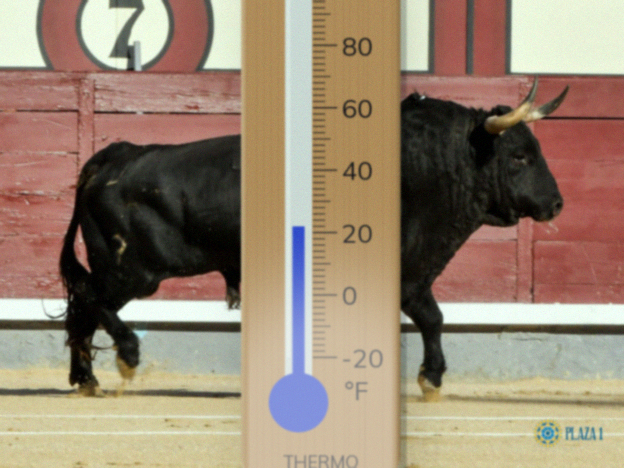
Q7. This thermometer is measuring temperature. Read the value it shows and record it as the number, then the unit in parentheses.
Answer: 22 (°F)
